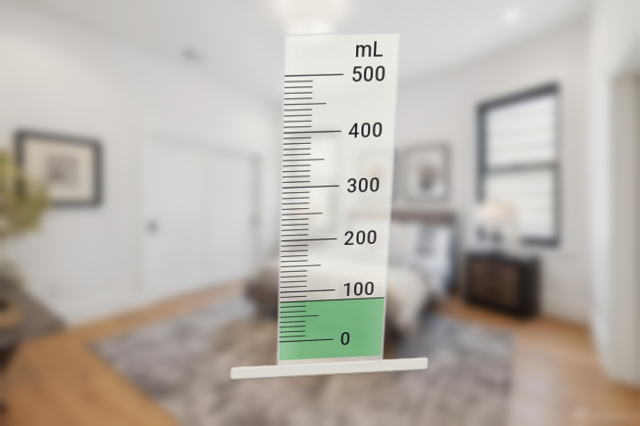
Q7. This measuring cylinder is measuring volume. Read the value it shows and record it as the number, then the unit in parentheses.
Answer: 80 (mL)
